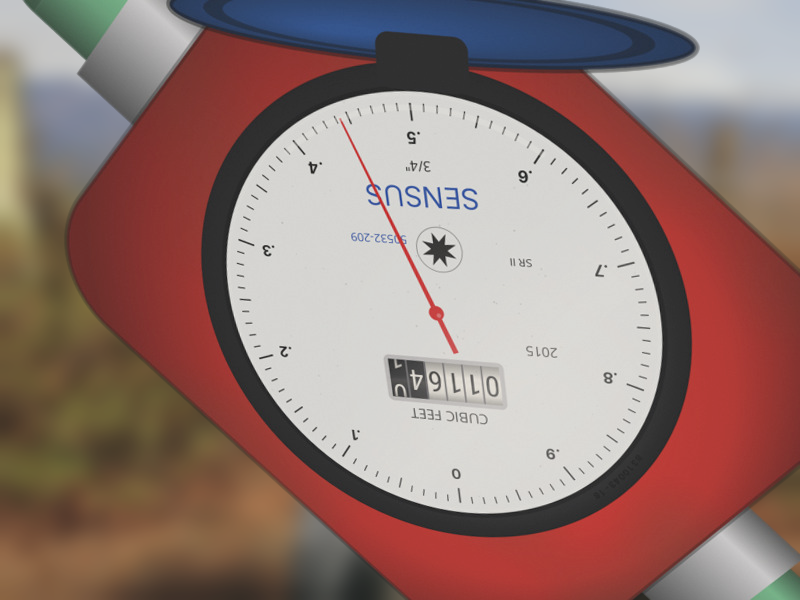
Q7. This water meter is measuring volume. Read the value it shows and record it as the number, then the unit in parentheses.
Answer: 11640.44 (ft³)
